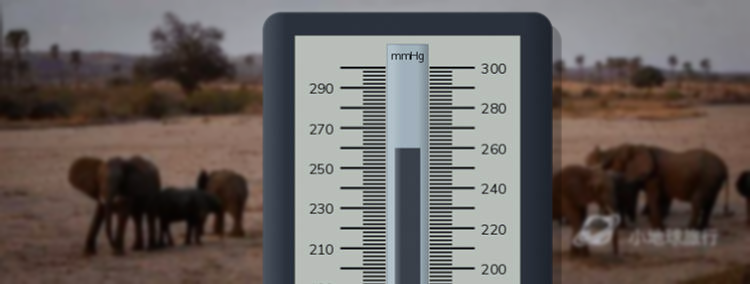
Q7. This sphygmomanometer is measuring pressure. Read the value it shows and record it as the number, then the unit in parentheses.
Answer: 260 (mmHg)
